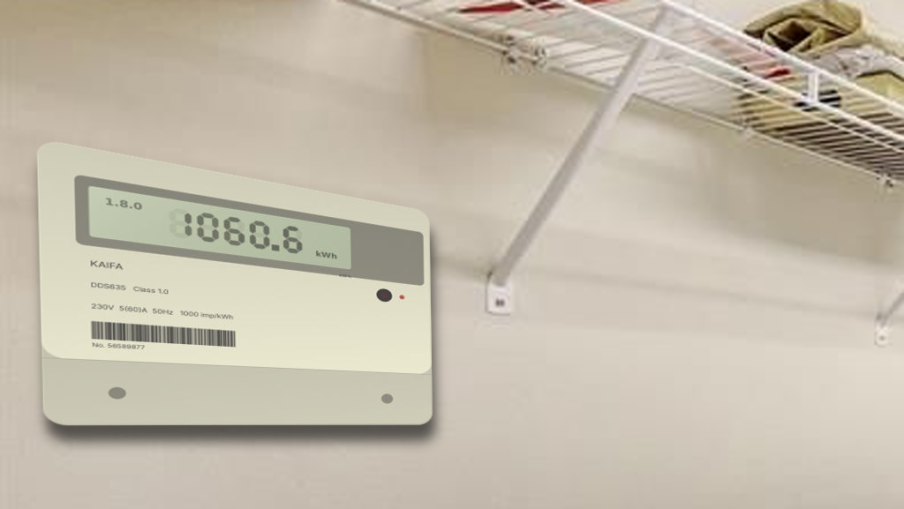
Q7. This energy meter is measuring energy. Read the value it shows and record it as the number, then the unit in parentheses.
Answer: 1060.6 (kWh)
